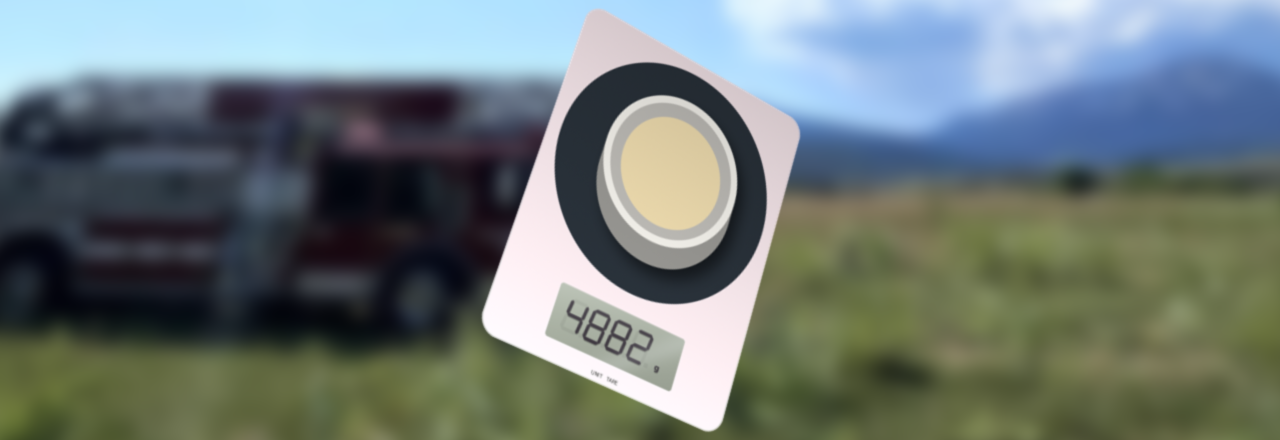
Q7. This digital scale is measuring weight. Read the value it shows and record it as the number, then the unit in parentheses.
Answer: 4882 (g)
